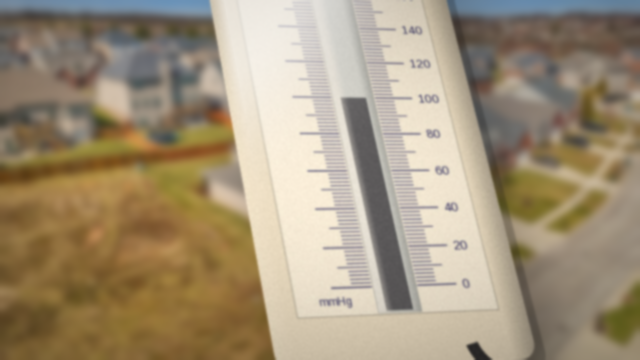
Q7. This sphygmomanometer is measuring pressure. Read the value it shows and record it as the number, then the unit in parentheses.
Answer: 100 (mmHg)
